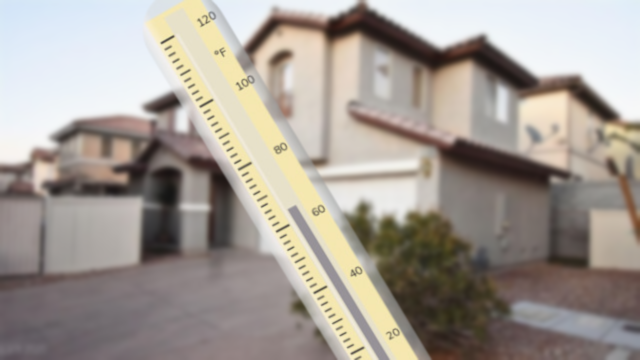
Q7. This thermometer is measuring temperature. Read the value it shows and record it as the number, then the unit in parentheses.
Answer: 64 (°F)
